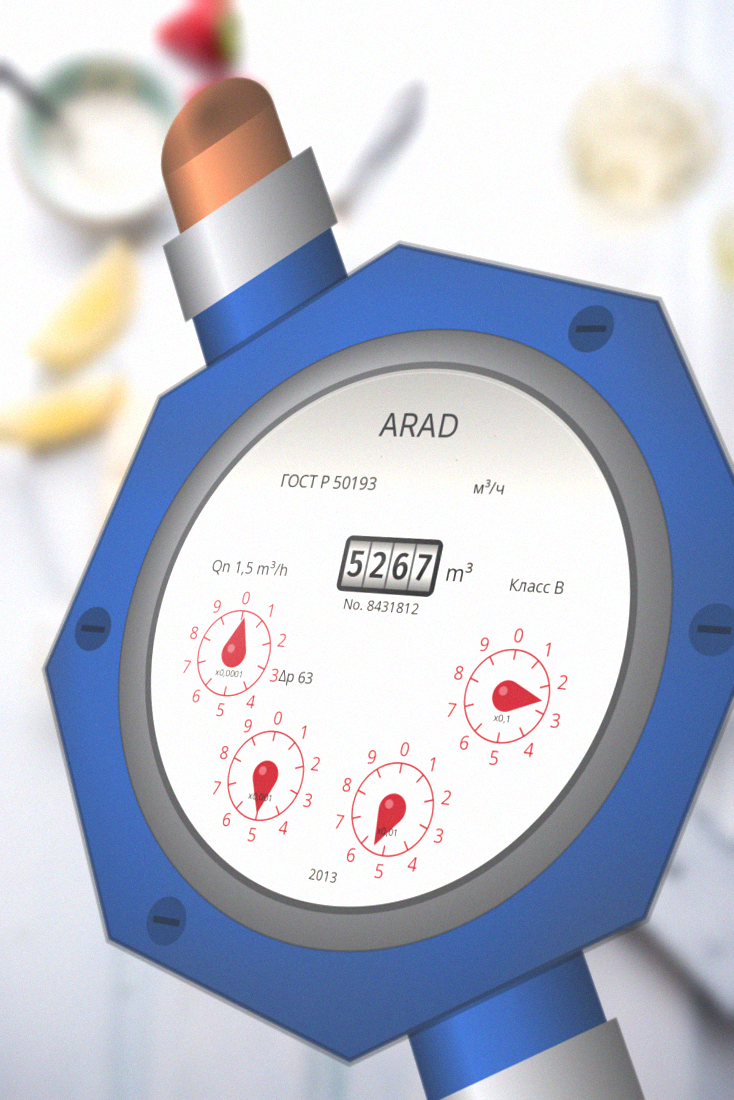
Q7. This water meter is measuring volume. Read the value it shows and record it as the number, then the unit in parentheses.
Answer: 5267.2550 (m³)
